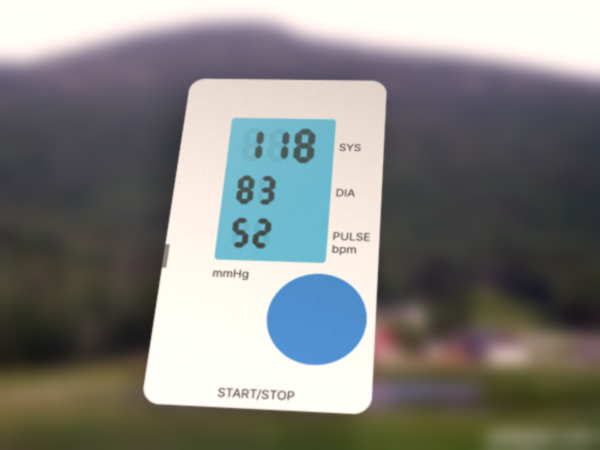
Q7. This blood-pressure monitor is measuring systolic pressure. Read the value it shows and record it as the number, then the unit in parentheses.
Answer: 118 (mmHg)
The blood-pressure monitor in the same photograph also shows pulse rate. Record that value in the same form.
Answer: 52 (bpm)
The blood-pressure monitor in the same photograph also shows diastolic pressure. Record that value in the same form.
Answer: 83 (mmHg)
